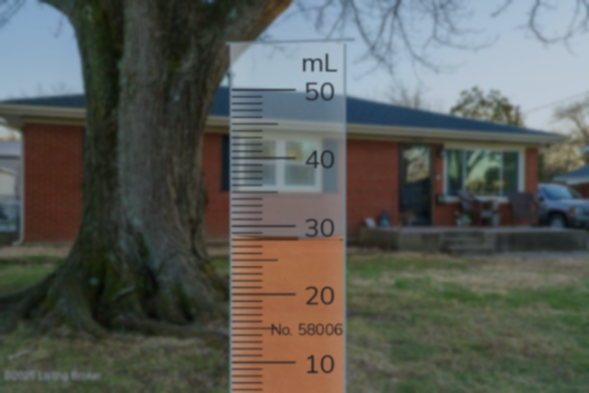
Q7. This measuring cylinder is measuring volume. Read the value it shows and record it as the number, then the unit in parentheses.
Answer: 28 (mL)
